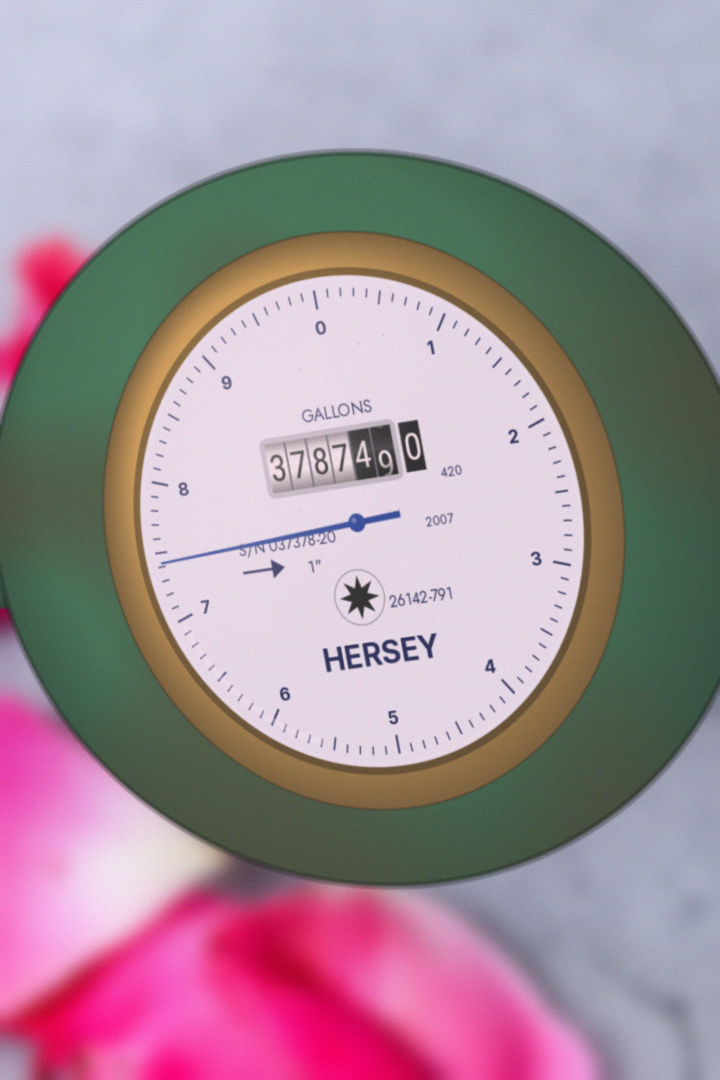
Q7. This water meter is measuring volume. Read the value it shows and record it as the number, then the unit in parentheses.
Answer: 3787487.4 (gal)
